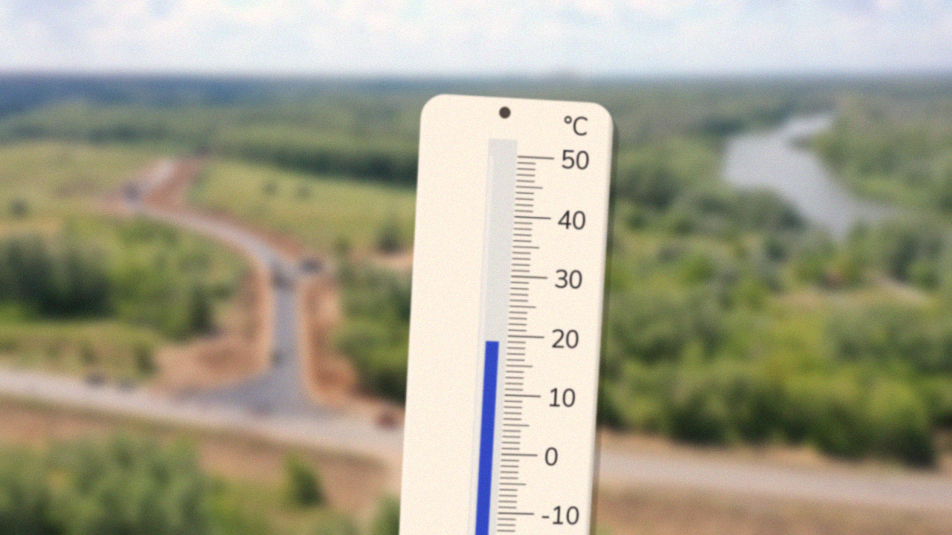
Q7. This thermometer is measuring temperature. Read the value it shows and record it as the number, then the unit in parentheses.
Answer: 19 (°C)
